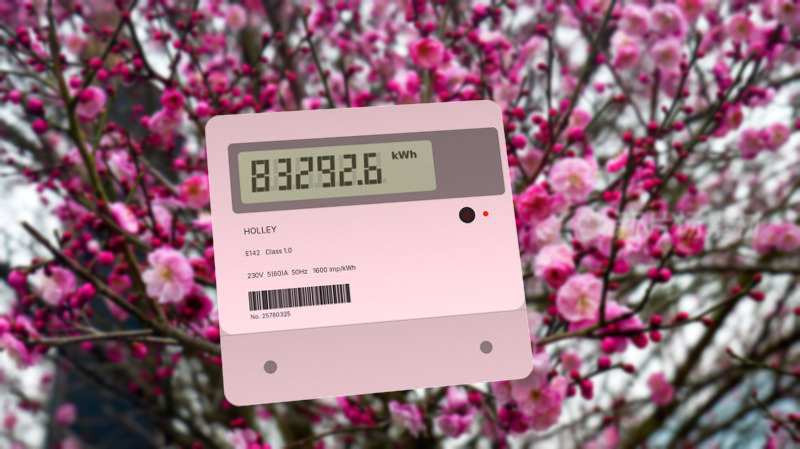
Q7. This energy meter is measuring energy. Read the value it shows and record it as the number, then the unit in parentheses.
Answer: 83292.6 (kWh)
